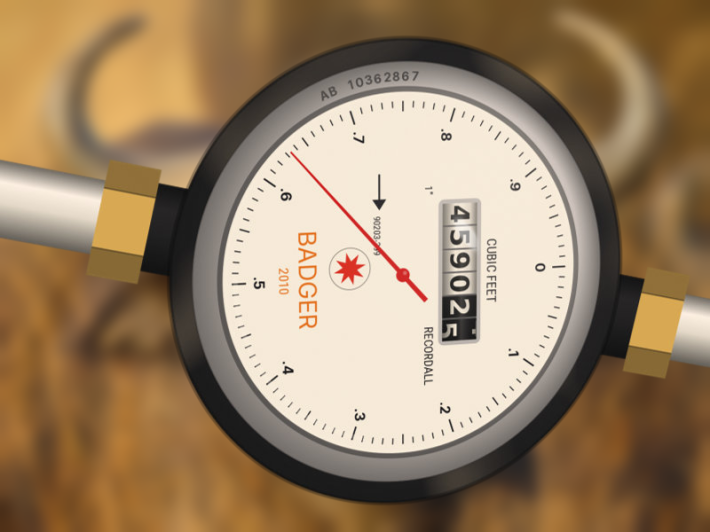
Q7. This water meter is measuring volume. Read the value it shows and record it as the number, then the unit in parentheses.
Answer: 459024.63 (ft³)
